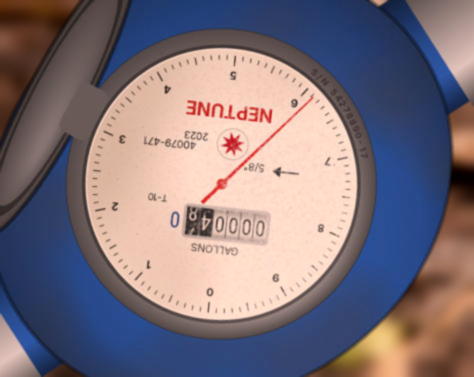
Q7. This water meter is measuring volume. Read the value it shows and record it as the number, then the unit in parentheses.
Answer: 476.1 (gal)
